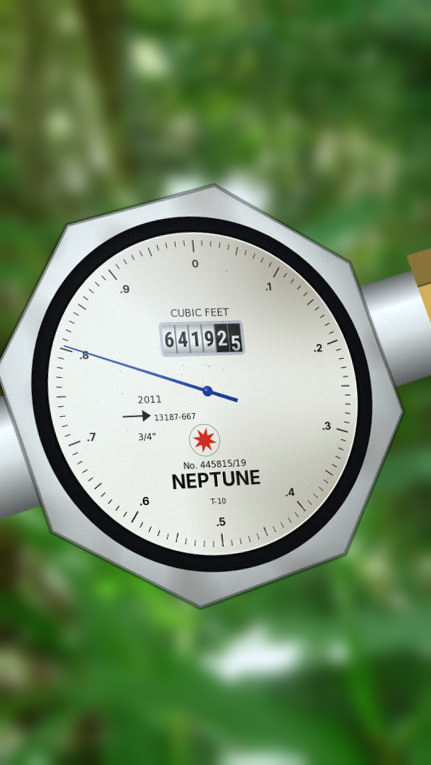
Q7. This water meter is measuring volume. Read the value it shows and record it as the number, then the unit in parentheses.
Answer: 641924.80 (ft³)
